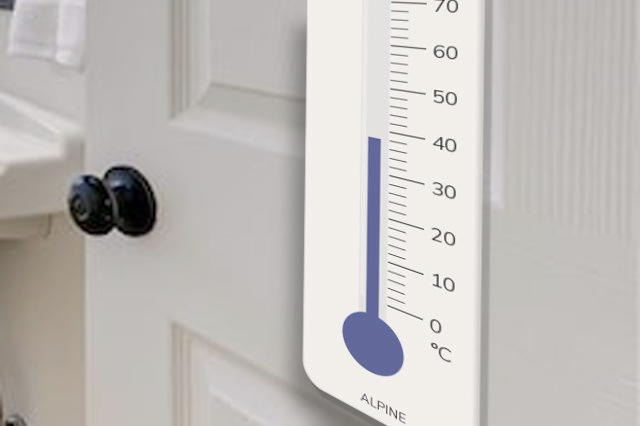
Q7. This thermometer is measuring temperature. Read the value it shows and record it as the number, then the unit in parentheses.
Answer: 38 (°C)
